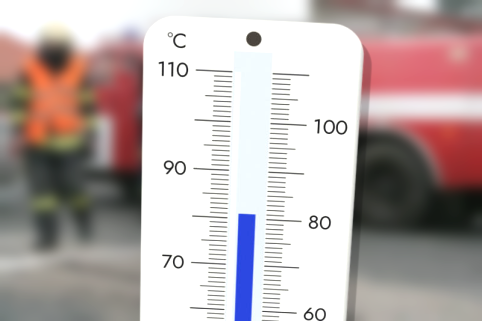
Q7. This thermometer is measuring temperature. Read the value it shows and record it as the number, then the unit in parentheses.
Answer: 81 (°C)
